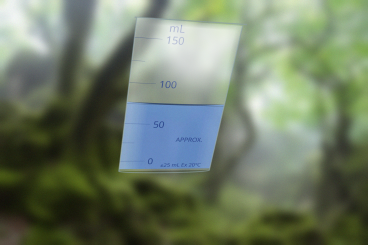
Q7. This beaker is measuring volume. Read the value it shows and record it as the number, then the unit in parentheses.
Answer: 75 (mL)
